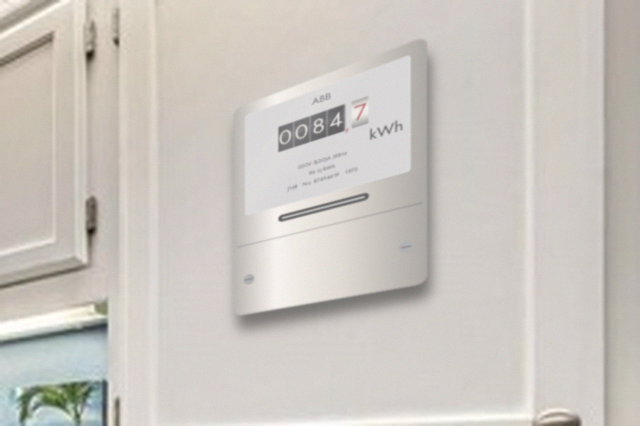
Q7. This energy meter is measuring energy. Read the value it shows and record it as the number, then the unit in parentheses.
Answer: 84.7 (kWh)
